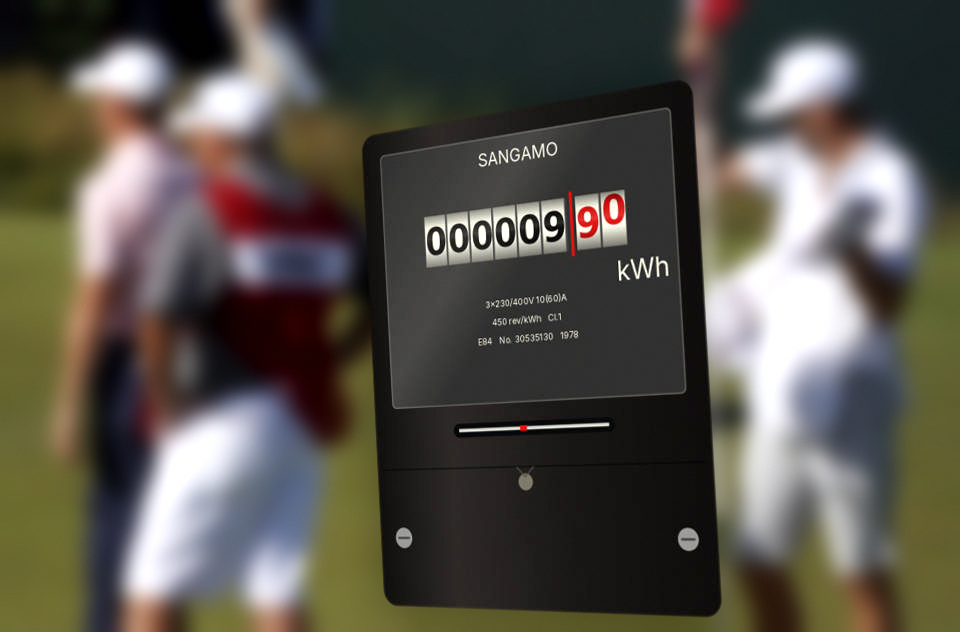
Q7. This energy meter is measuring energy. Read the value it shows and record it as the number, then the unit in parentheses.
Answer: 9.90 (kWh)
